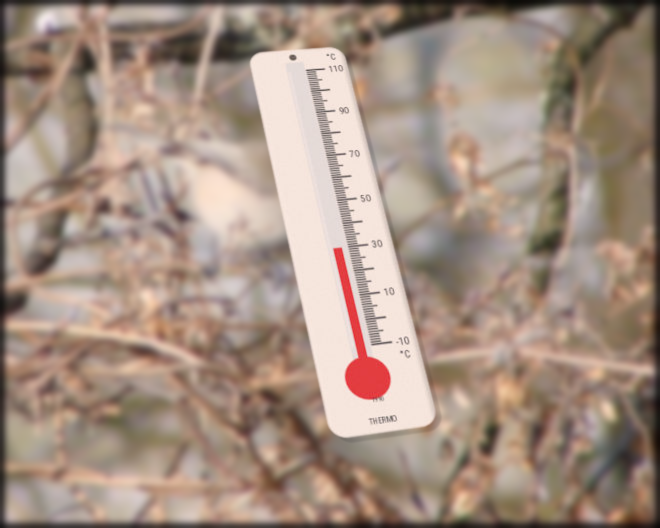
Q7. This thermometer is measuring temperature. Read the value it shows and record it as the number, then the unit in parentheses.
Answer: 30 (°C)
